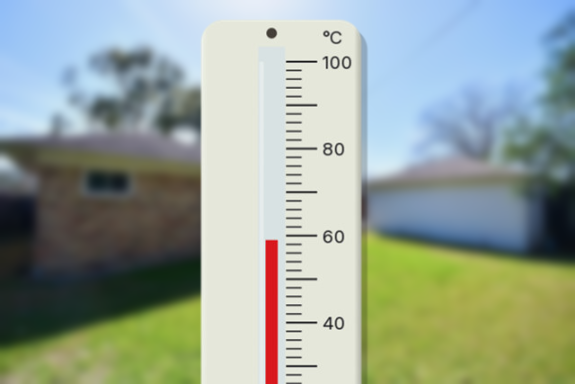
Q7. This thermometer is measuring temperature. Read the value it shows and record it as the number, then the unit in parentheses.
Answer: 59 (°C)
